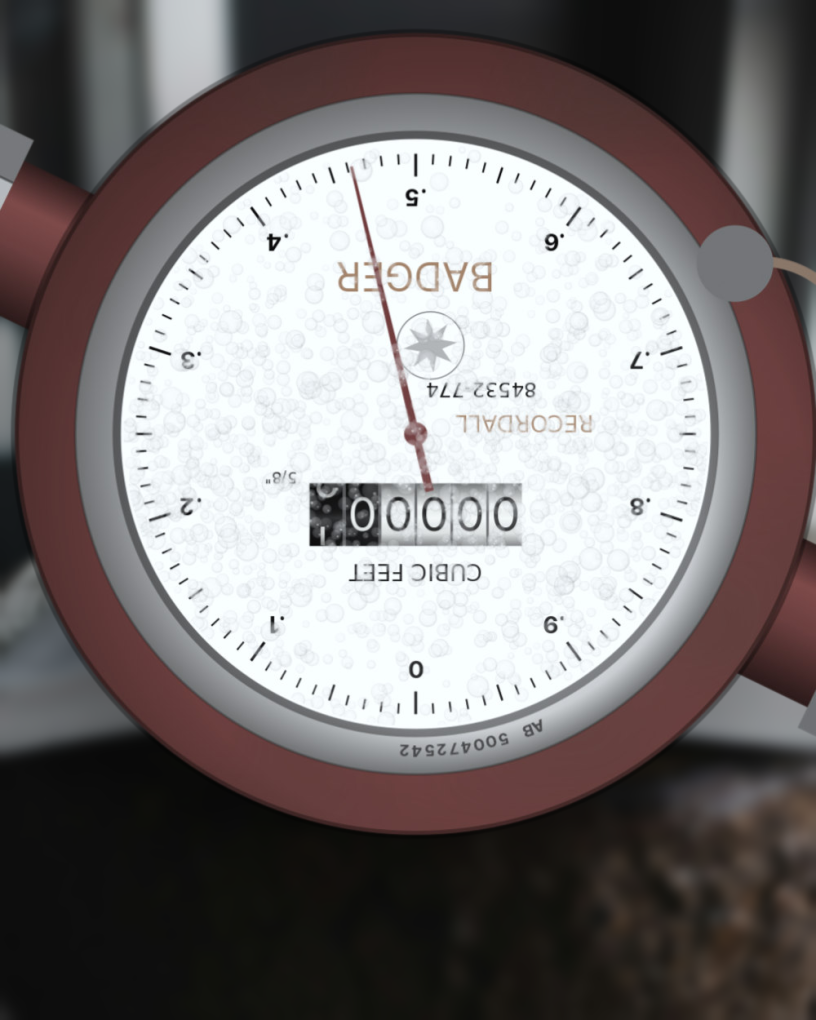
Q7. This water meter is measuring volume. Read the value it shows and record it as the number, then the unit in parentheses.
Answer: 1.46 (ft³)
